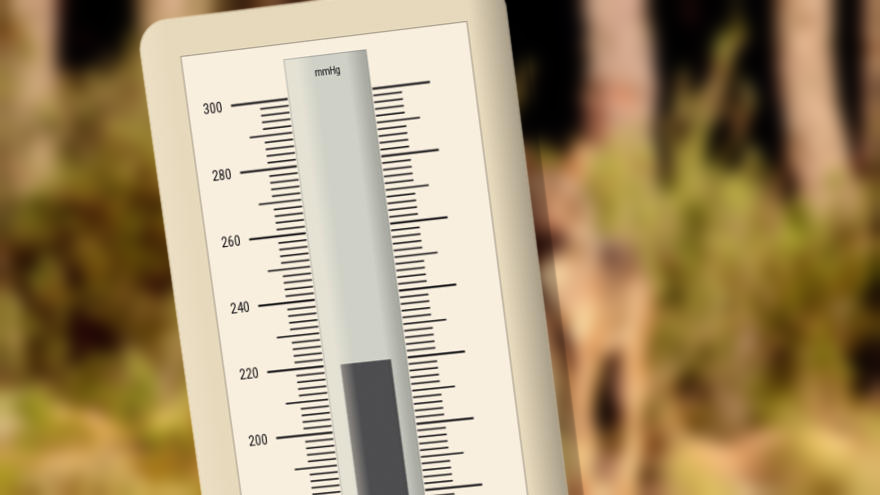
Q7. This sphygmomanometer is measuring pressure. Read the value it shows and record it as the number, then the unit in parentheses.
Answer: 220 (mmHg)
